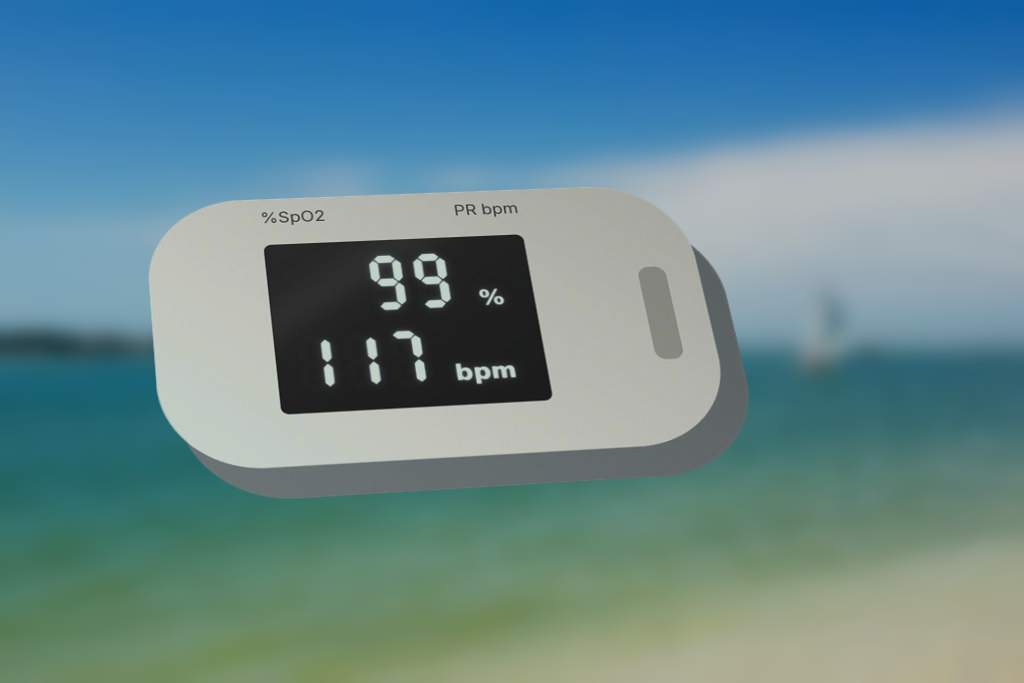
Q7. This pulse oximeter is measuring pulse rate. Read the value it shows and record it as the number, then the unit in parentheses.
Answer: 117 (bpm)
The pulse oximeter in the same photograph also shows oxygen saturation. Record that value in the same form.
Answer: 99 (%)
